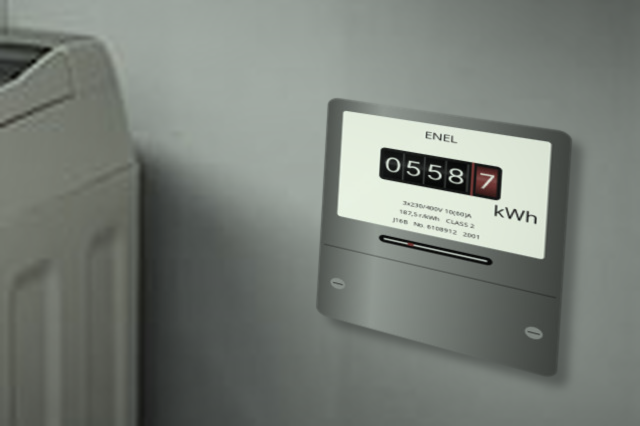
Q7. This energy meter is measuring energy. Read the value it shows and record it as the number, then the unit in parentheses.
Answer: 558.7 (kWh)
